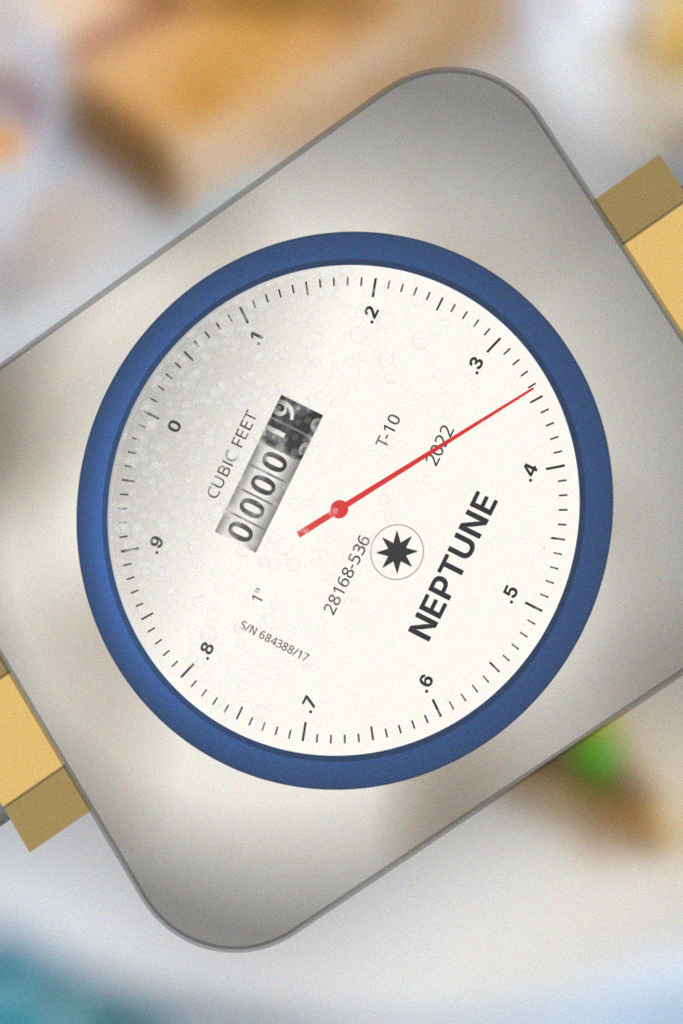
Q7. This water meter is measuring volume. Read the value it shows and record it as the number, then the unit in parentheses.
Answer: 19.34 (ft³)
